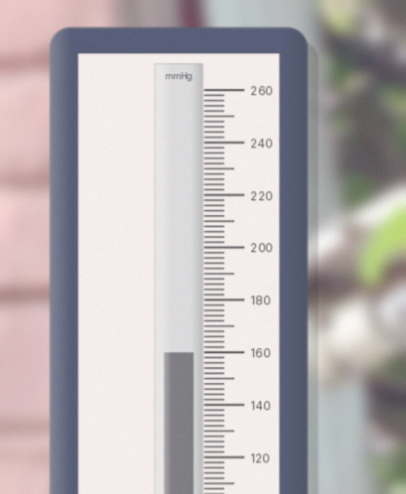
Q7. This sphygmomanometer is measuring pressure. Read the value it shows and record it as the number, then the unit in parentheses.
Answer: 160 (mmHg)
